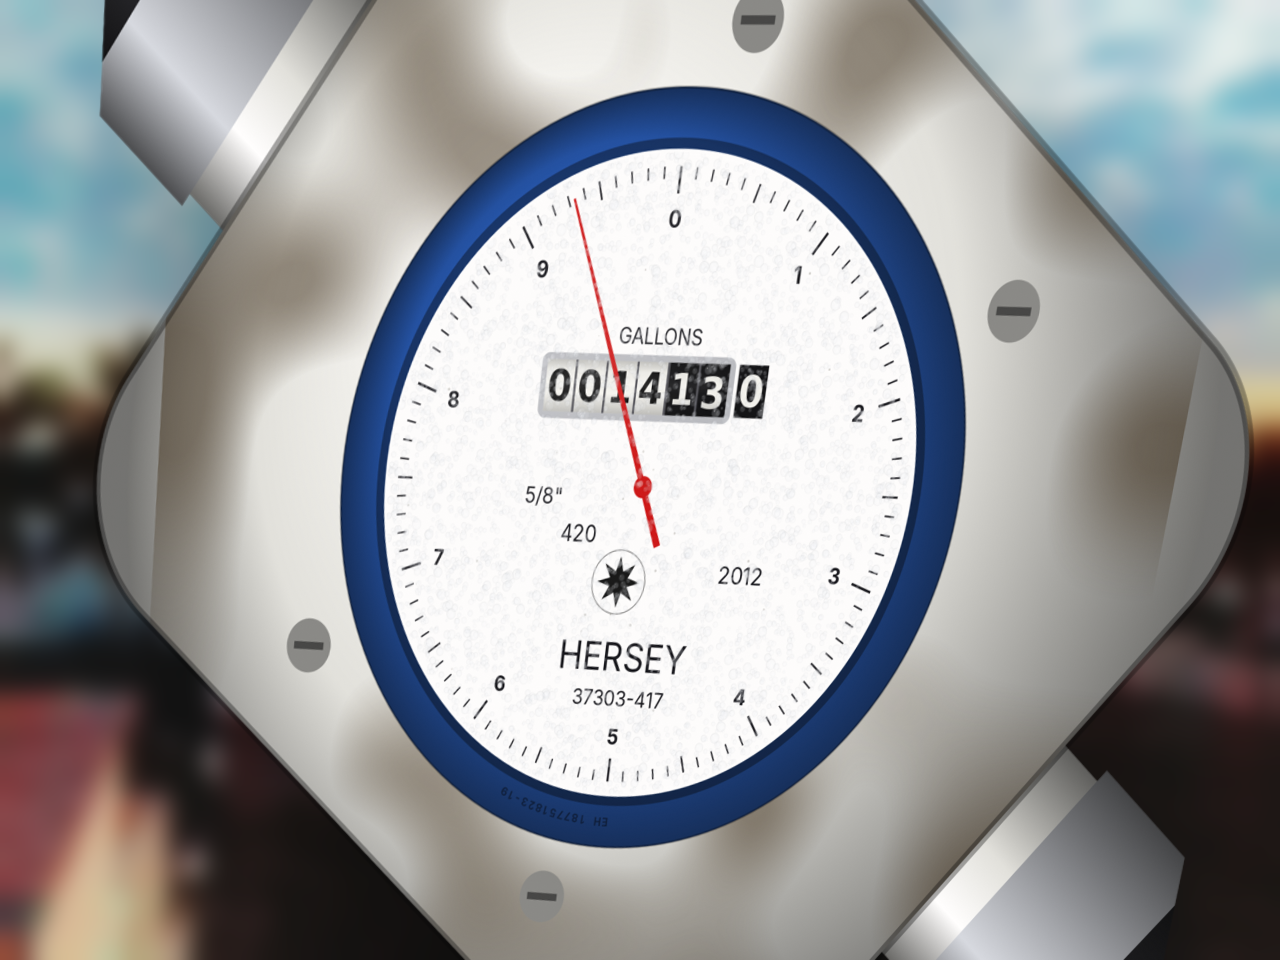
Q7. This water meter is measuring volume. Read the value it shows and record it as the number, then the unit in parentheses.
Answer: 14129.3 (gal)
